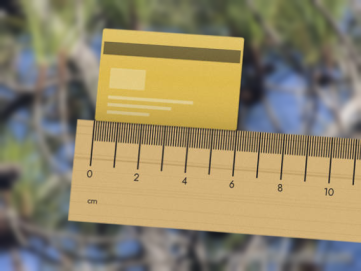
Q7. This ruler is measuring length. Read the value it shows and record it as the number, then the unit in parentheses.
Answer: 6 (cm)
